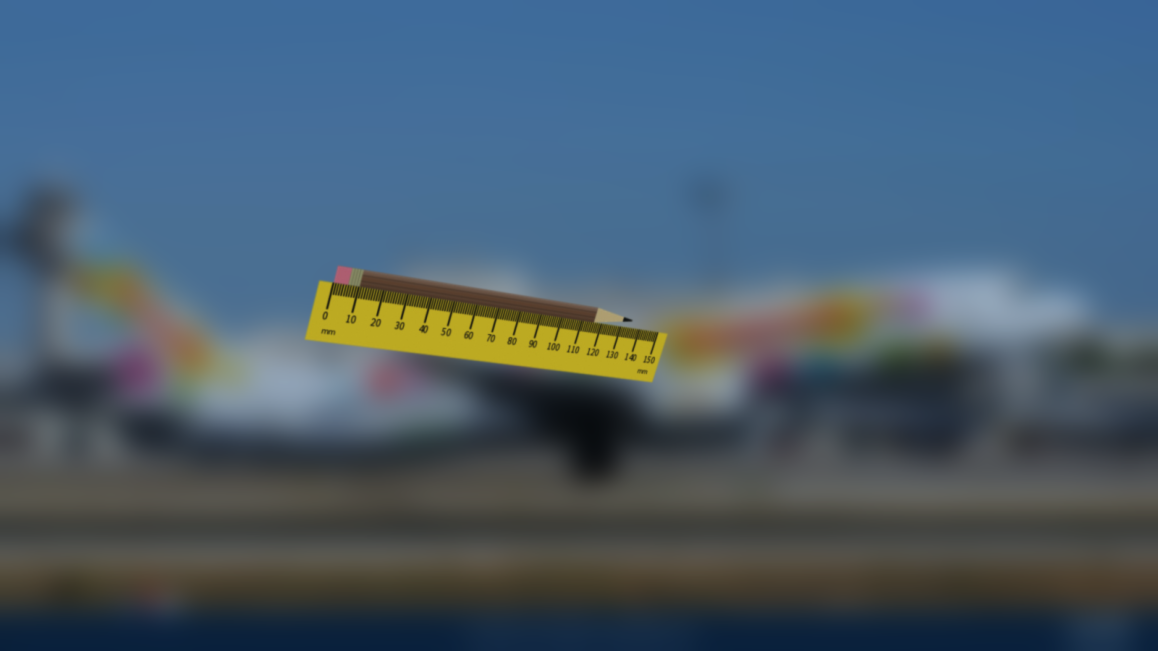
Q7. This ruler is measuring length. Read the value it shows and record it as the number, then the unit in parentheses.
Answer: 135 (mm)
